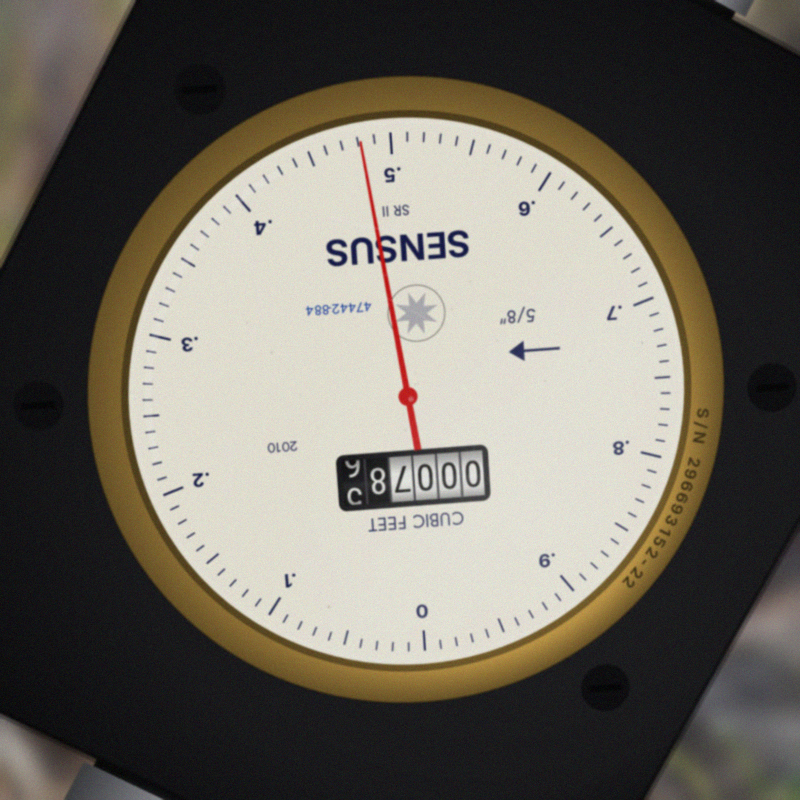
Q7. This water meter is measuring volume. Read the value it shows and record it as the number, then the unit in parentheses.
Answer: 785.48 (ft³)
